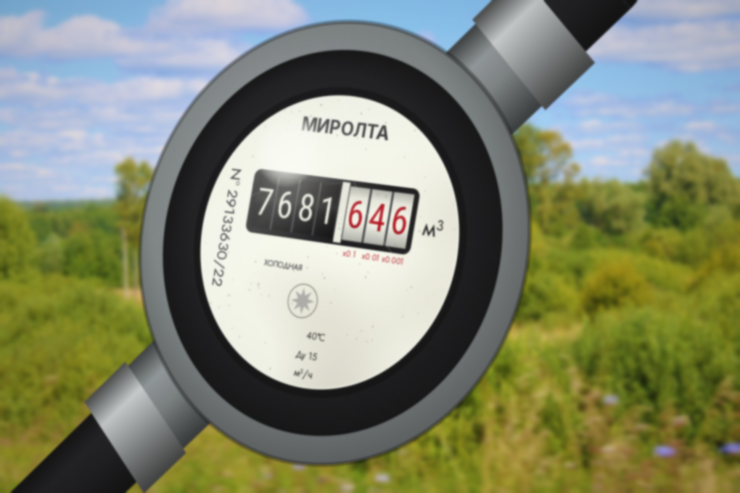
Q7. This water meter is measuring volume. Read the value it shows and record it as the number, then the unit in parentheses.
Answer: 7681.646 (m³)
